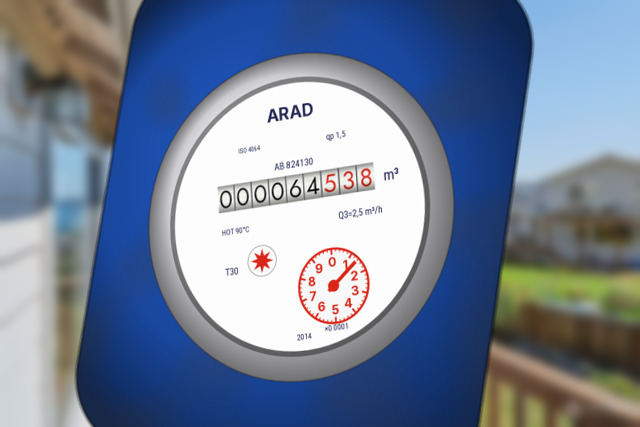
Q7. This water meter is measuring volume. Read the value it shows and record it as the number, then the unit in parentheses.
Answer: 64.5381 (m³)
